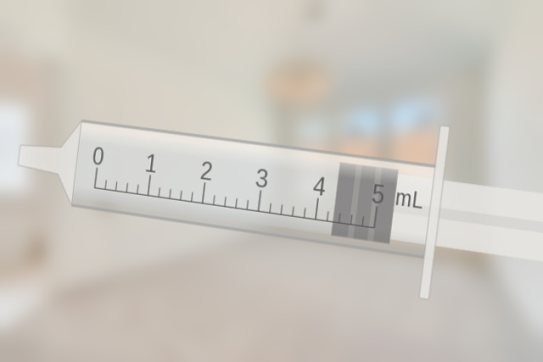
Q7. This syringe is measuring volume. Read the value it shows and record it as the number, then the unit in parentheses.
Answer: 4.3 (mL)
